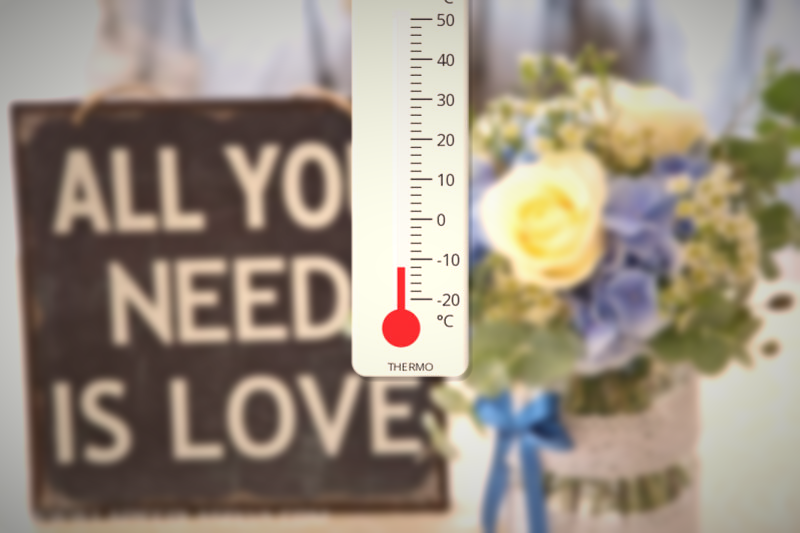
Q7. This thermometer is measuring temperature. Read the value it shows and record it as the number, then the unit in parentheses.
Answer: -12 (°C)
